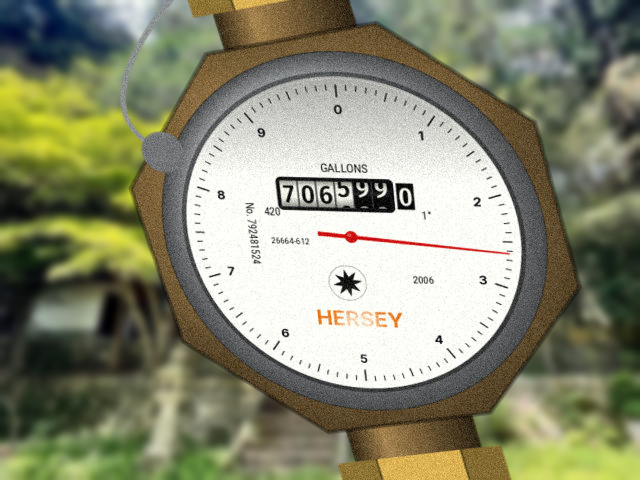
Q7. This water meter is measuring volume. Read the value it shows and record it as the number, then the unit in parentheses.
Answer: 7065992.6 (gal)
